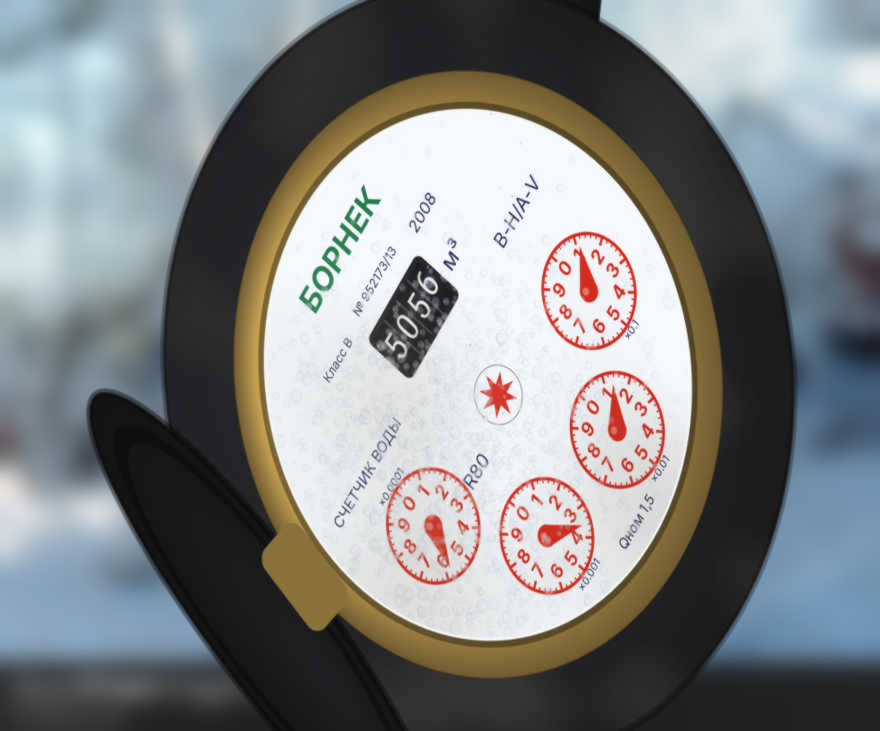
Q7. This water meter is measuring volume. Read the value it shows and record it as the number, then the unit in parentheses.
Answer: 5056.1135 (m³)
